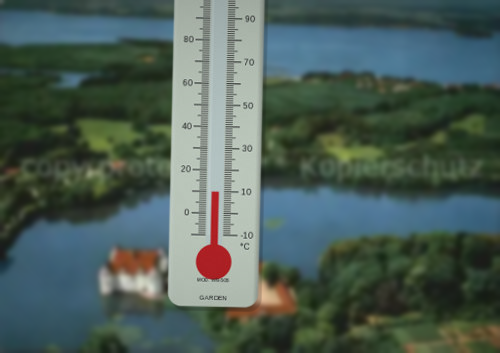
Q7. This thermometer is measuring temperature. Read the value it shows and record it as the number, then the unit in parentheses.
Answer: 10 (°C)
